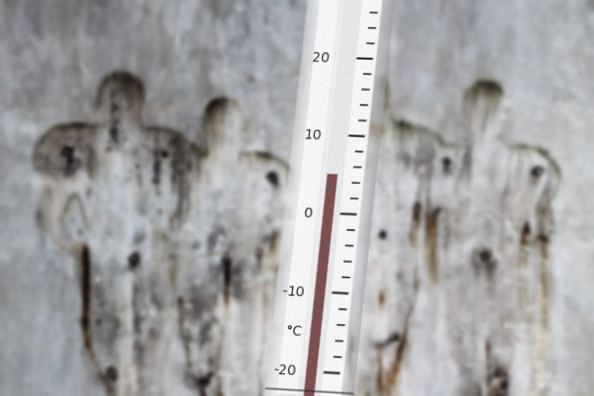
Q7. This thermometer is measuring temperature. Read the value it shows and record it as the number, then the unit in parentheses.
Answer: 5 (°C)
